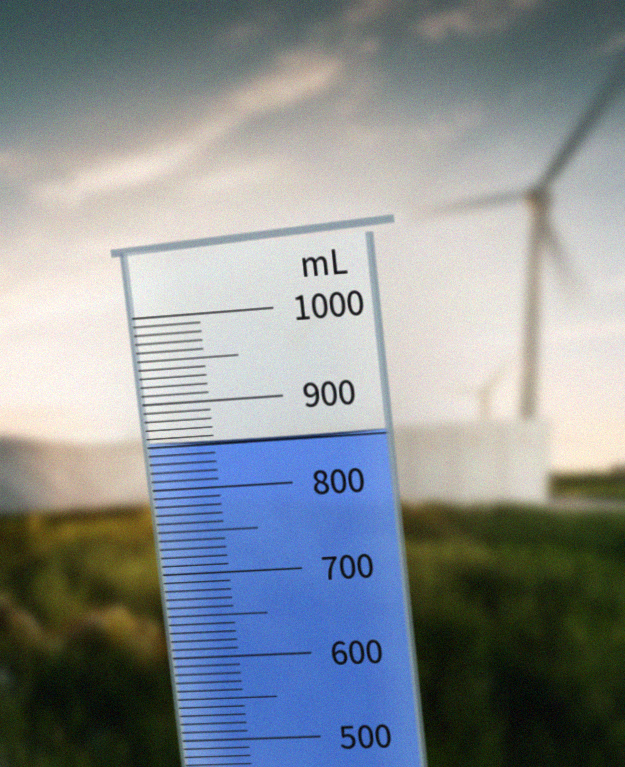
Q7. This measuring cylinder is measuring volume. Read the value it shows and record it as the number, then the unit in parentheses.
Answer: 850 (mL)
